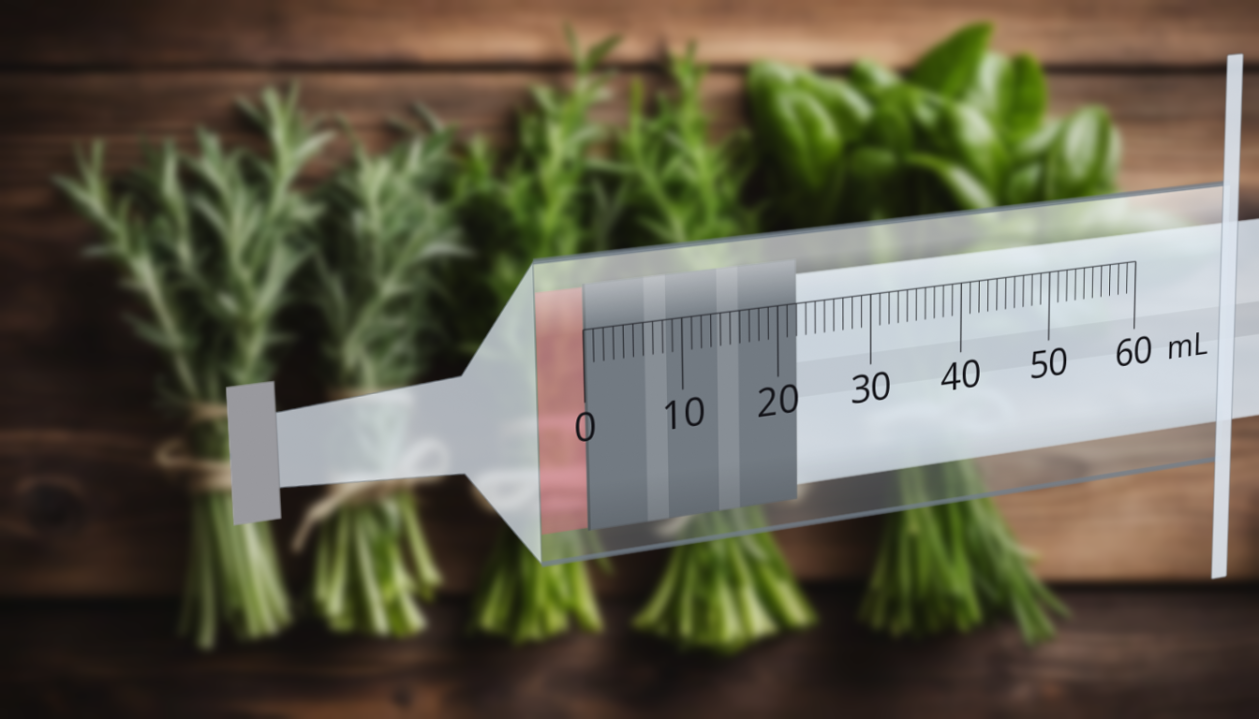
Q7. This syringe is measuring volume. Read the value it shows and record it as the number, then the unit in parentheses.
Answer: 0 (mL)
